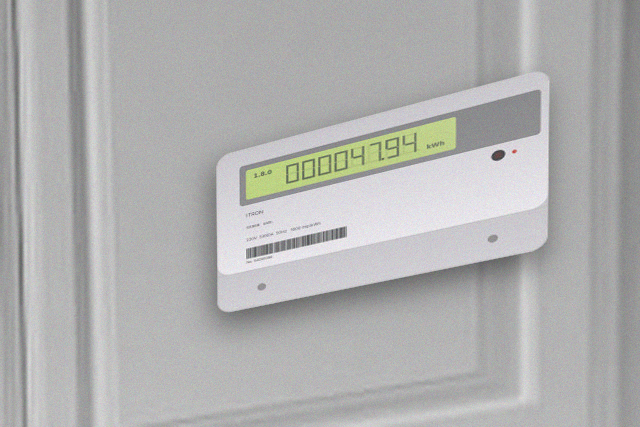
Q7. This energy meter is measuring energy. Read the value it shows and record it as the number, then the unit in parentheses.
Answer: 47.94 (kWh)
